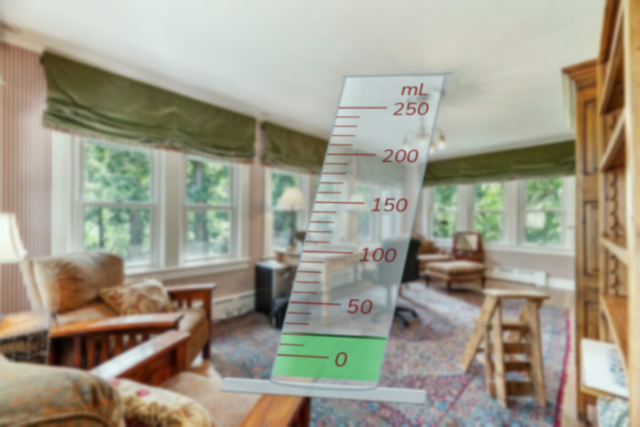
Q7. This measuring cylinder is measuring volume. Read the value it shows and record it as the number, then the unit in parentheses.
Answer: 20 (mL)
